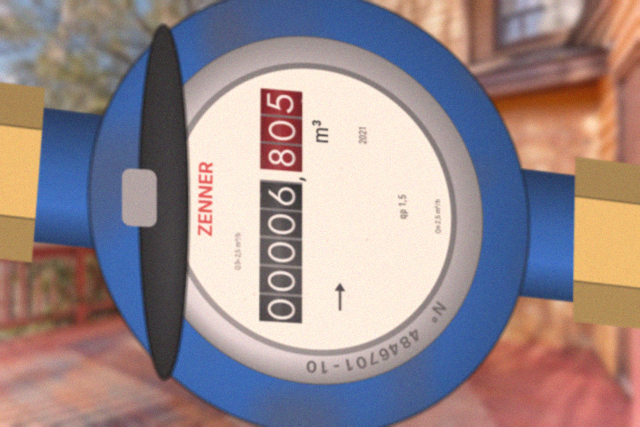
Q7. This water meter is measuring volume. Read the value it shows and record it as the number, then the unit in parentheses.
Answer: 6.805 (m³)
